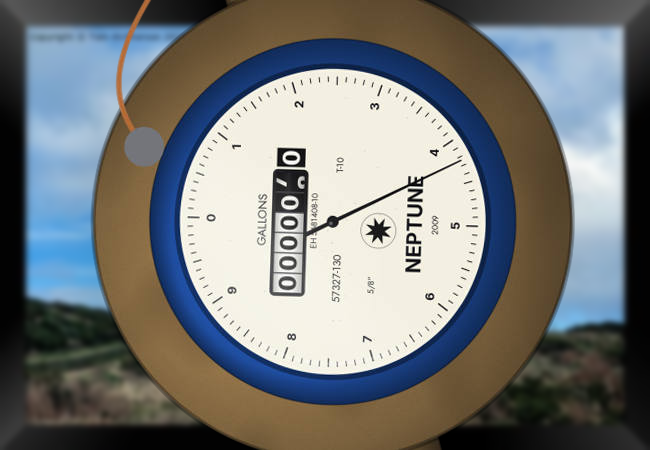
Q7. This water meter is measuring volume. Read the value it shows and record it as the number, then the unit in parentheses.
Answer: 74.2 (gal)
